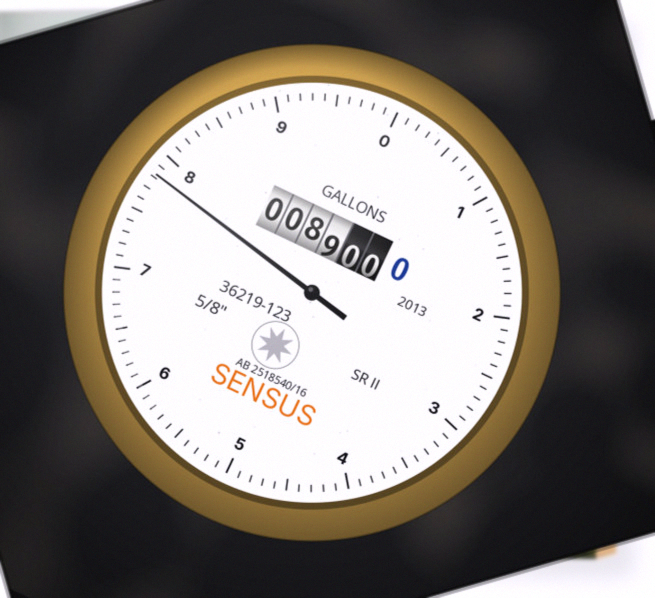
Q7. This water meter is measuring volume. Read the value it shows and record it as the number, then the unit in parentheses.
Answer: 88997.8 (gal)
